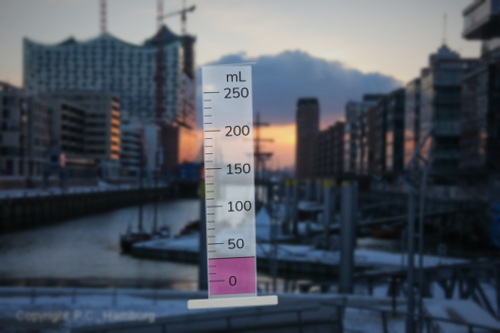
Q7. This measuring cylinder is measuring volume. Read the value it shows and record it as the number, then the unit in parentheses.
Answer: 30 (mL)
